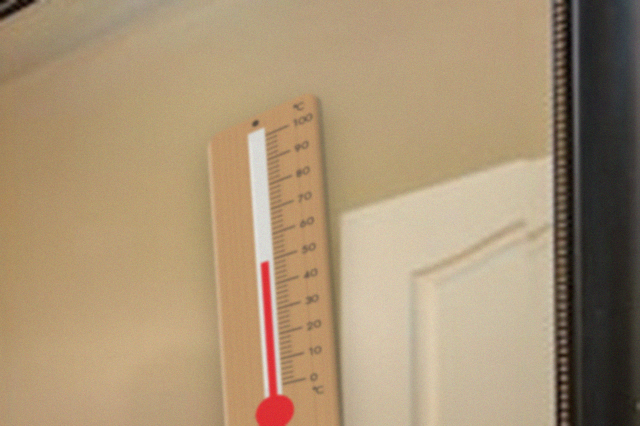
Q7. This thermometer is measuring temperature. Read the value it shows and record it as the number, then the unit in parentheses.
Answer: 50 (°C)
